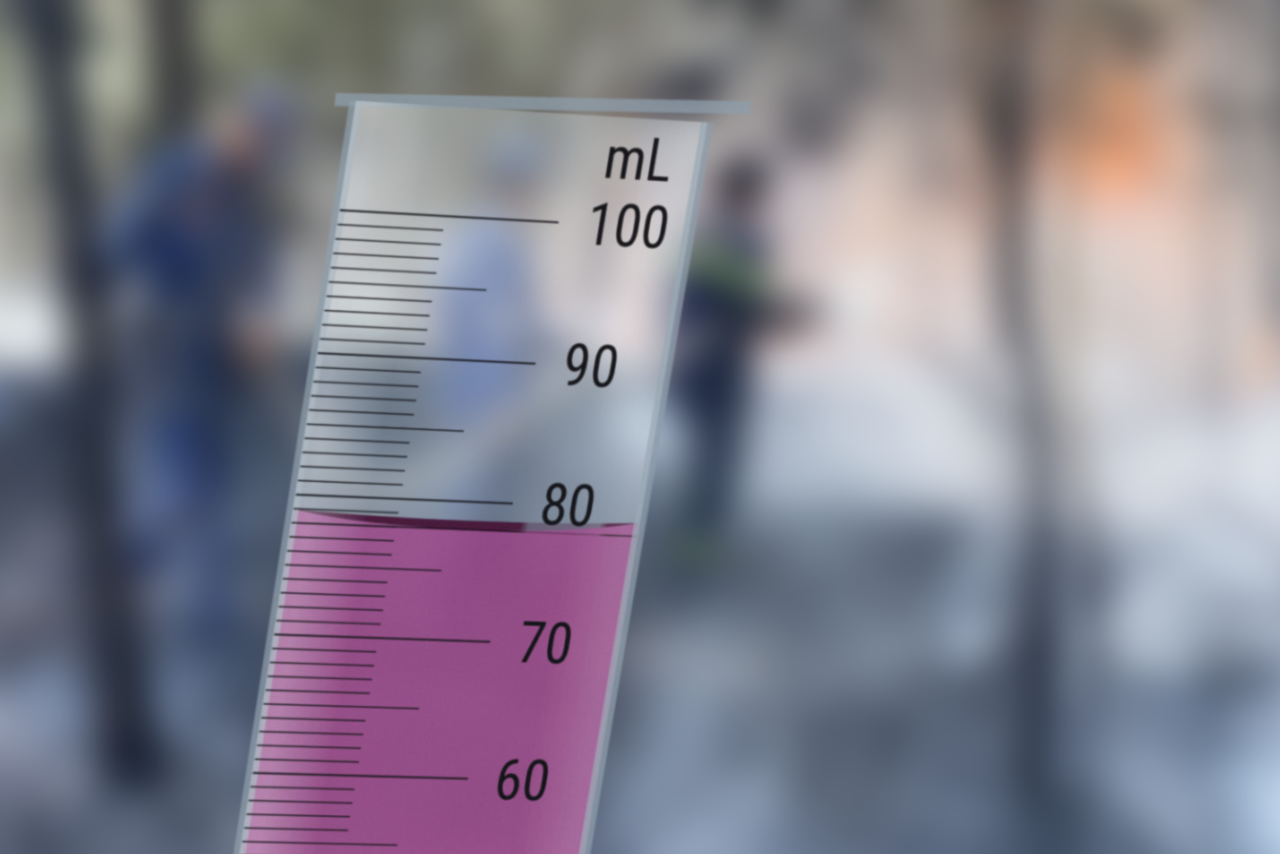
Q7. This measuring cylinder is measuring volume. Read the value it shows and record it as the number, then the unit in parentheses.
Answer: 78 (mL)
